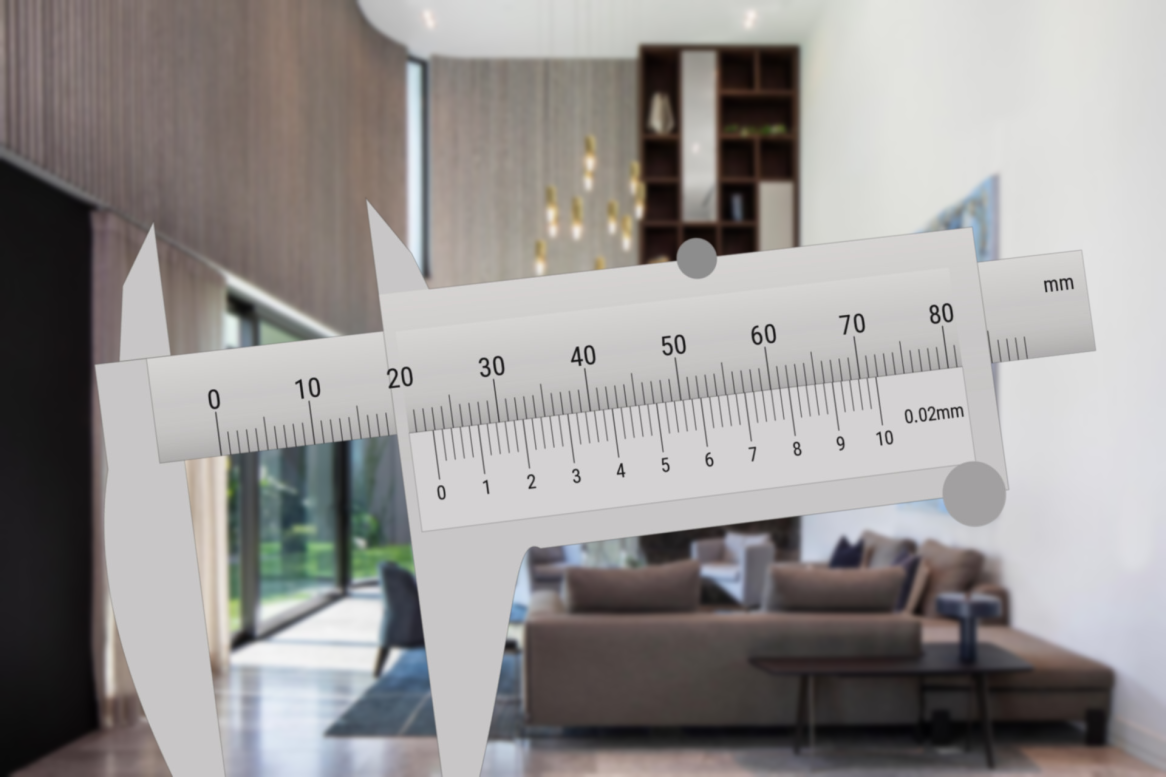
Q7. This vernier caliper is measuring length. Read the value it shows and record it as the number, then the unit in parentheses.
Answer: 22.8 (mm)
